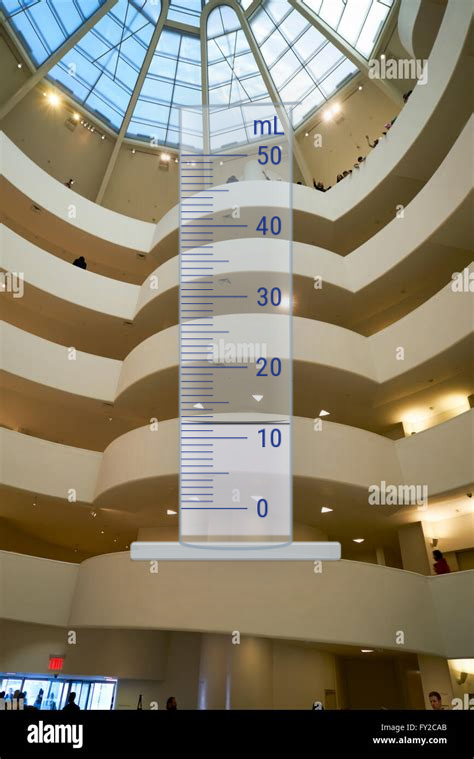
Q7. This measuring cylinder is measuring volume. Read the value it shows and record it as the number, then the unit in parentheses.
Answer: 12 (mL)
